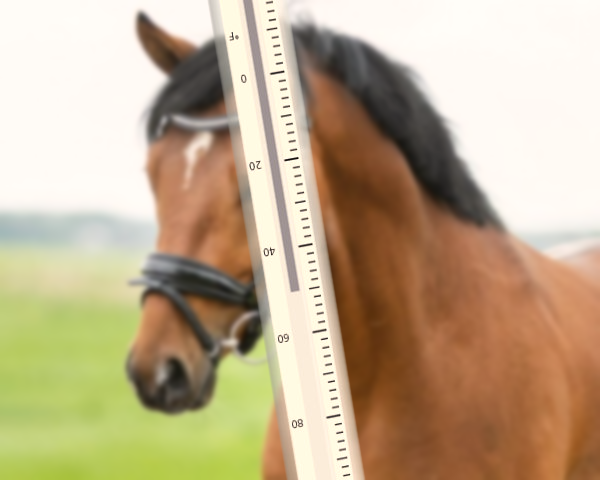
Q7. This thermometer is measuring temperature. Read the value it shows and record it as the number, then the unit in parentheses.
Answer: 50 (°F)
